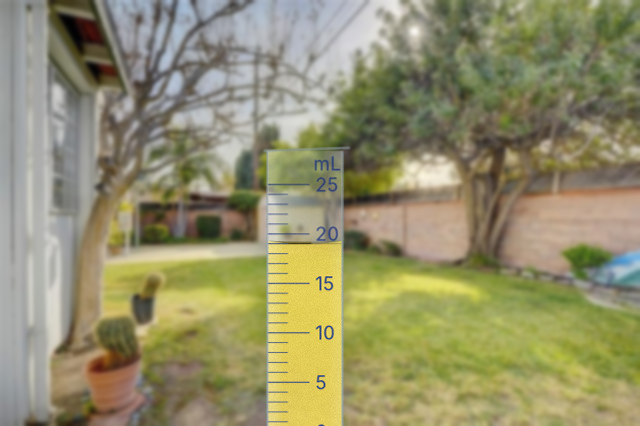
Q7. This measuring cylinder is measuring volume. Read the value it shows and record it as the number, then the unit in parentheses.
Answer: 19 (mL)
